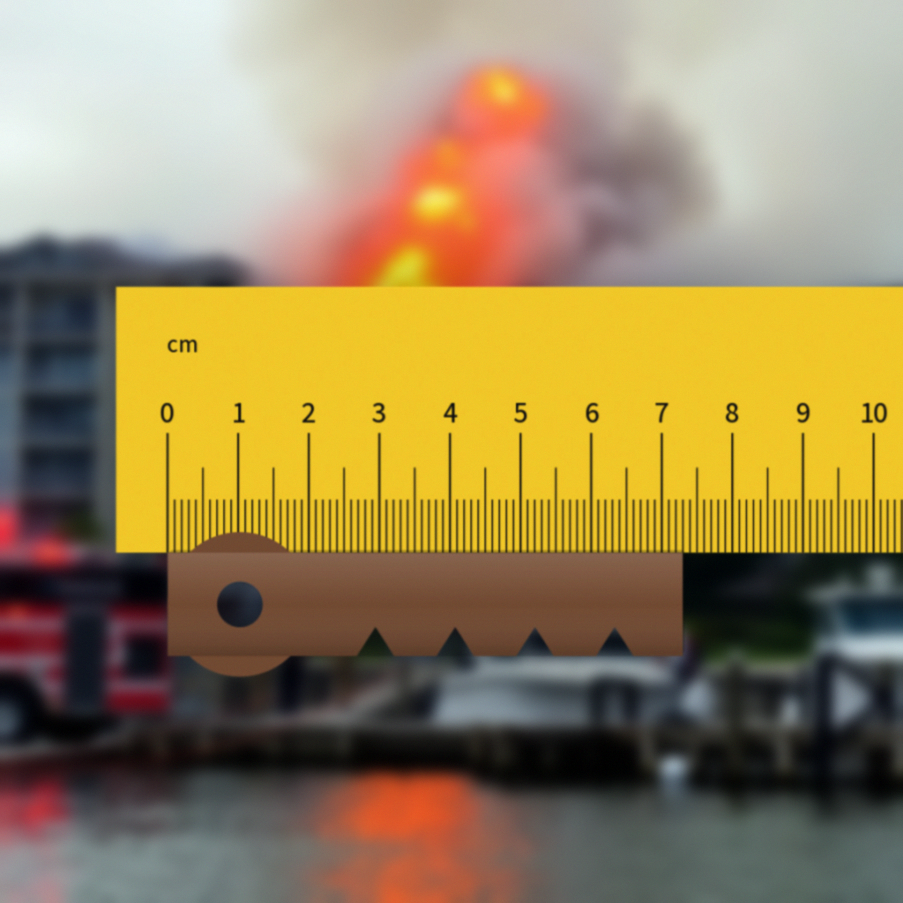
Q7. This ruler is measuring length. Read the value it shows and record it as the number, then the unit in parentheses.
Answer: 7.3 (cm)
